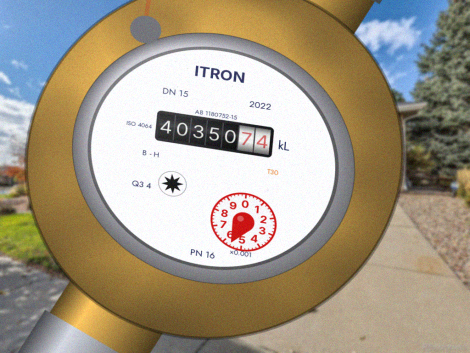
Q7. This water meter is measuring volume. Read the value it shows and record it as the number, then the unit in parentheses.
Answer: 40350.745 (kL)
